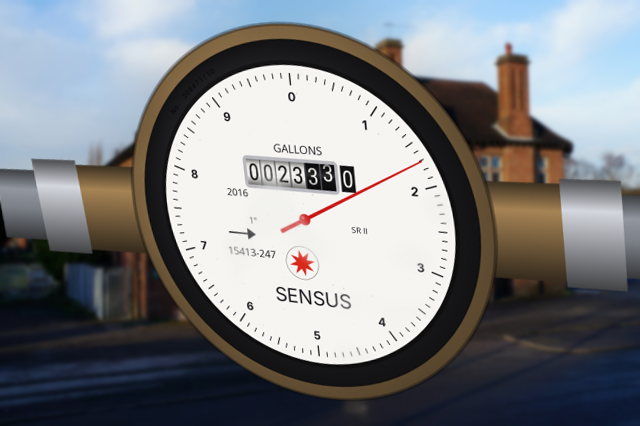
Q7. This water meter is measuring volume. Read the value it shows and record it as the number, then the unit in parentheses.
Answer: 23331.7 (gal)
